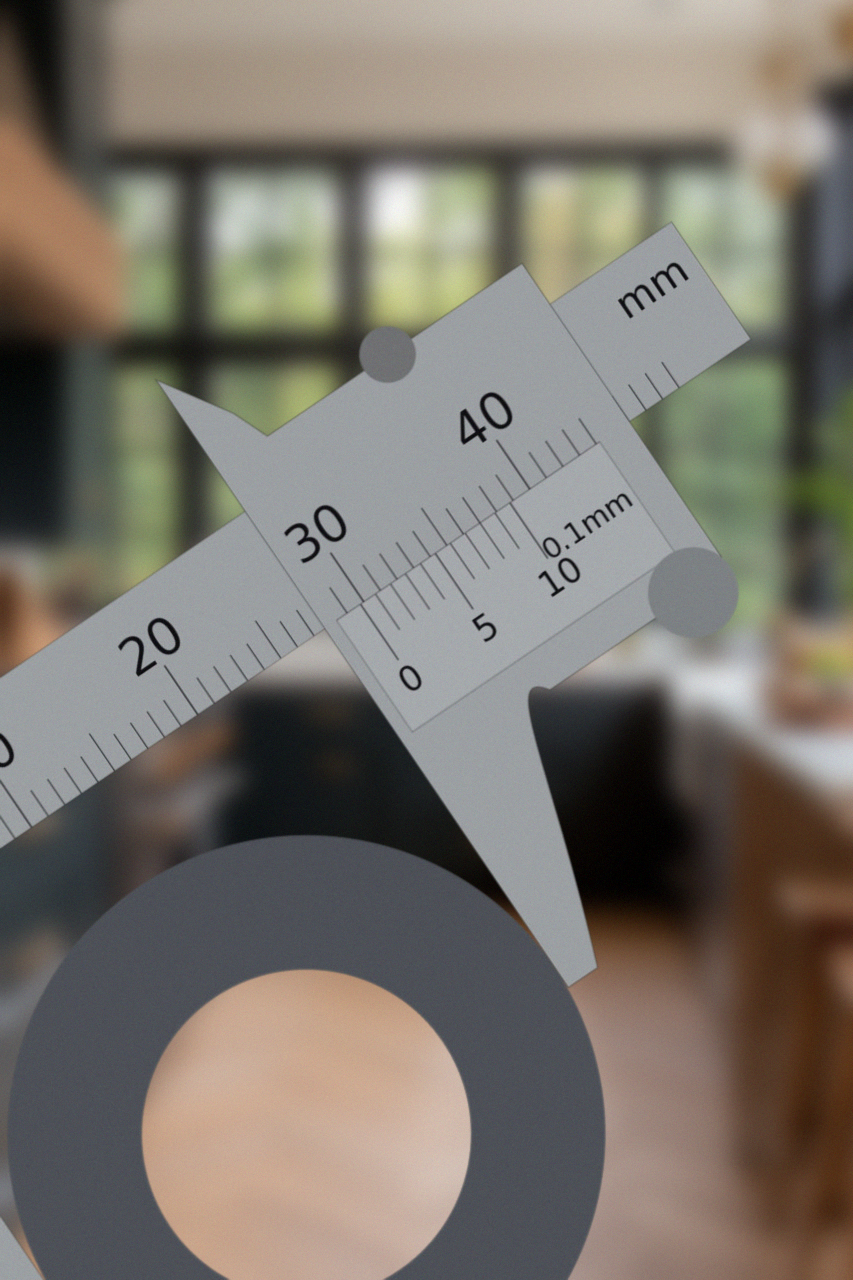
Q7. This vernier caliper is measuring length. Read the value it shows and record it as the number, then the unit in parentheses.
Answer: 29.8 (mm)
